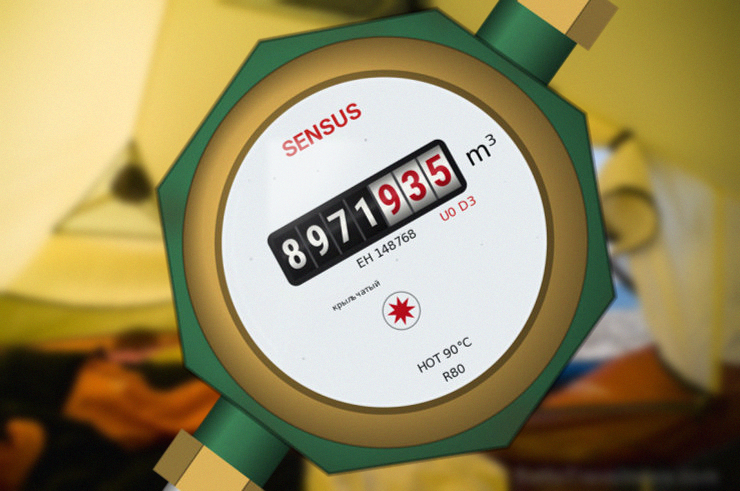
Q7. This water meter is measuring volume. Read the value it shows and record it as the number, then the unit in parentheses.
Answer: 8971.935 (m³)
